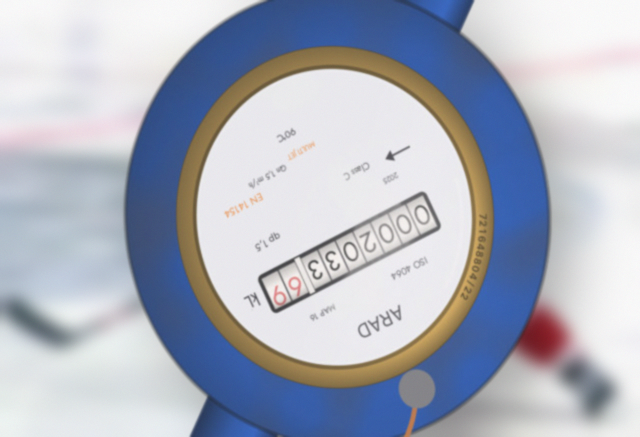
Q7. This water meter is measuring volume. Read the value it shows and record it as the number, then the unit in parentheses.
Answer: 2033.69 (kL)
